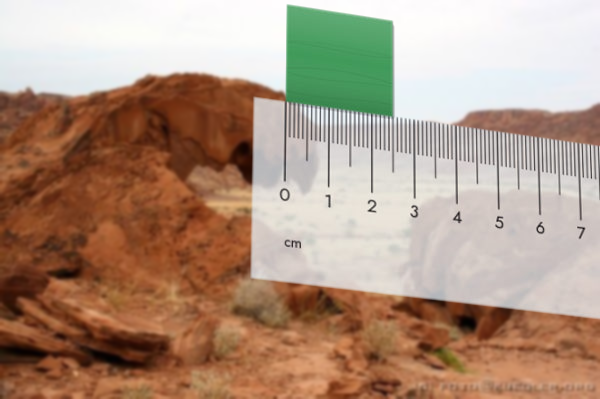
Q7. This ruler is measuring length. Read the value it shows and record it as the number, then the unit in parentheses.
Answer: 2.5 (cm)
